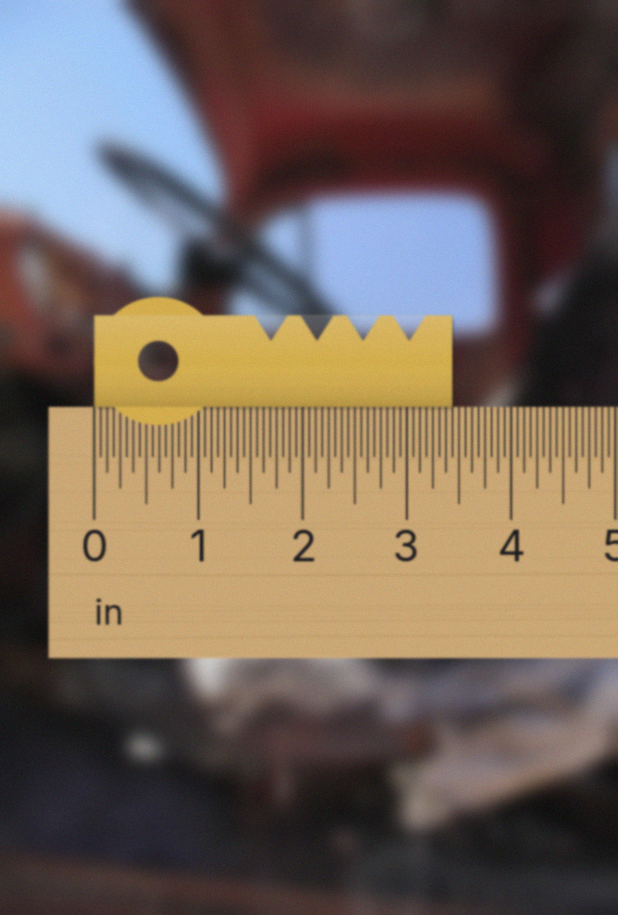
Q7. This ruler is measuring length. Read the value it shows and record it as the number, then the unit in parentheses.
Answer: 3.4375 (in)
